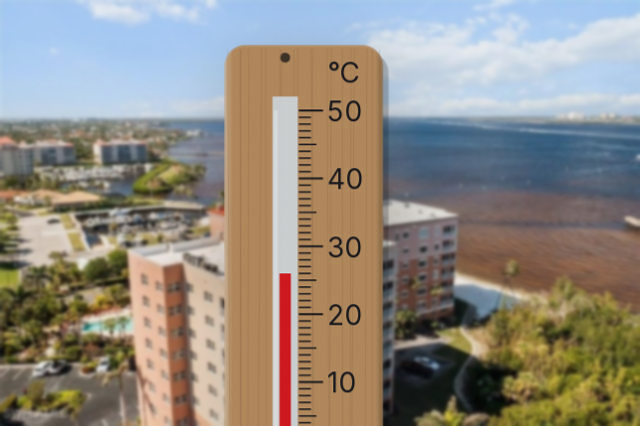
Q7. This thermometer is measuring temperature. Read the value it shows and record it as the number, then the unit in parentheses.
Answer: 26 (°C)
